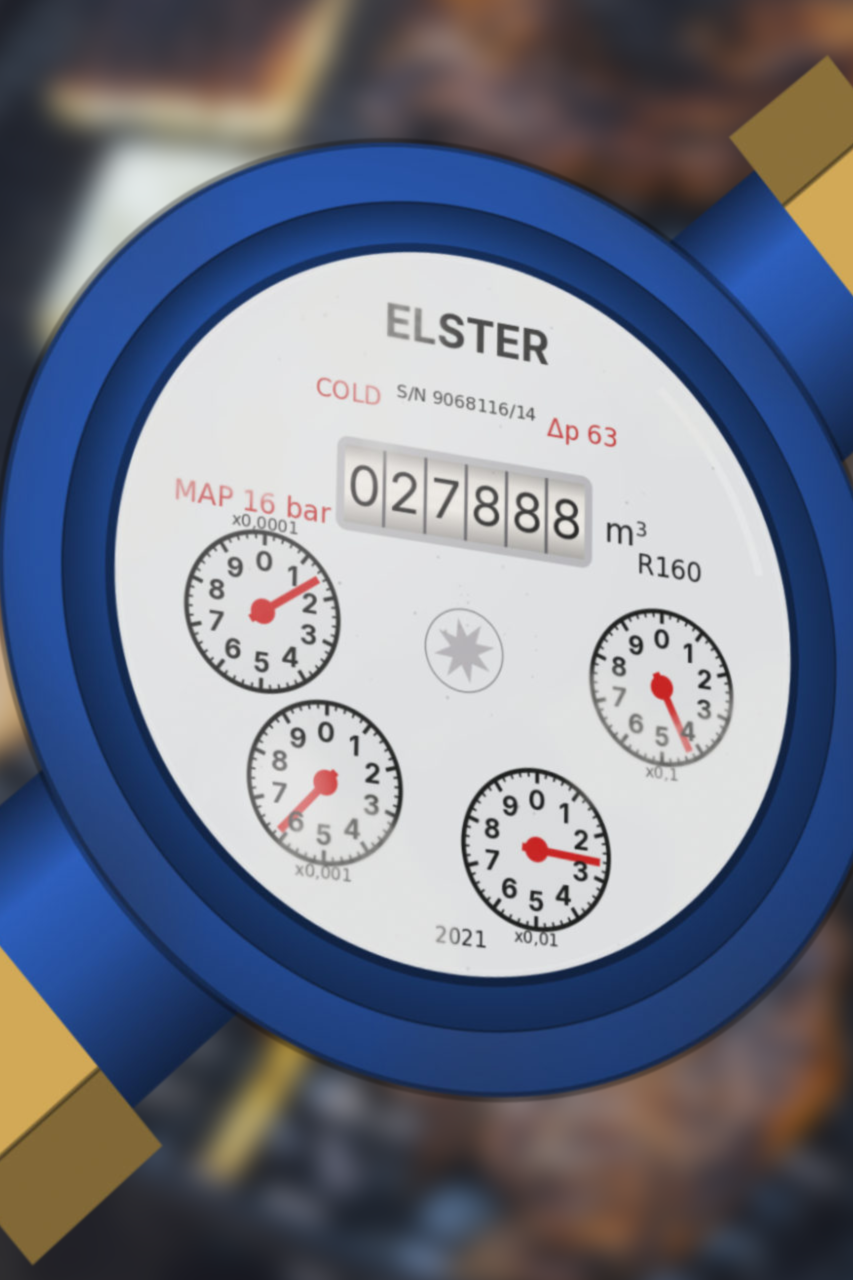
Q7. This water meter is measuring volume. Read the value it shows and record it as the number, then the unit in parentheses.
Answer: 27888.4261 (m³)
